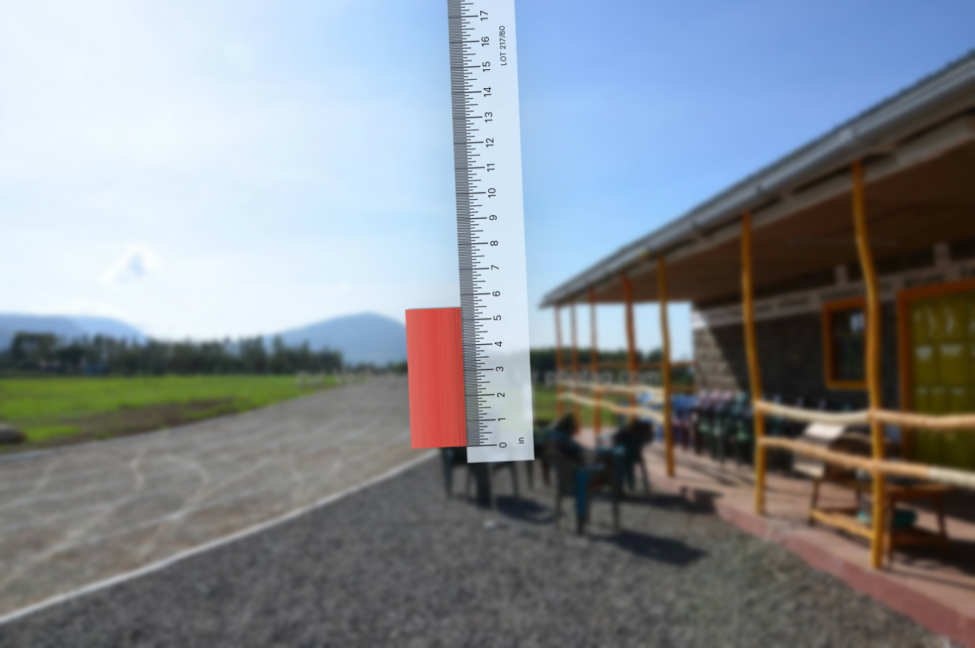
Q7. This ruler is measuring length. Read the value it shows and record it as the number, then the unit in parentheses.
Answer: 5.5 (in)
